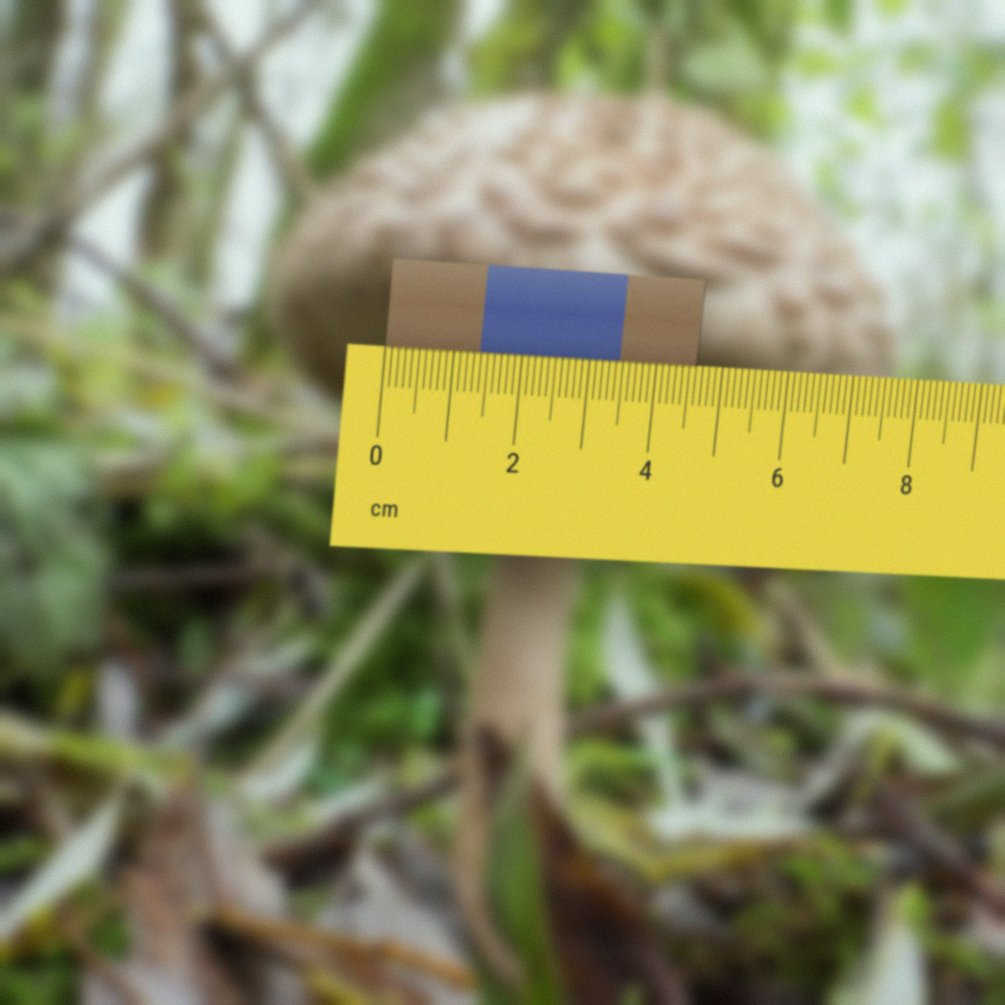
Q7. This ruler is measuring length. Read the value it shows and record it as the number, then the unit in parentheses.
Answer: 4.6 (cm)
